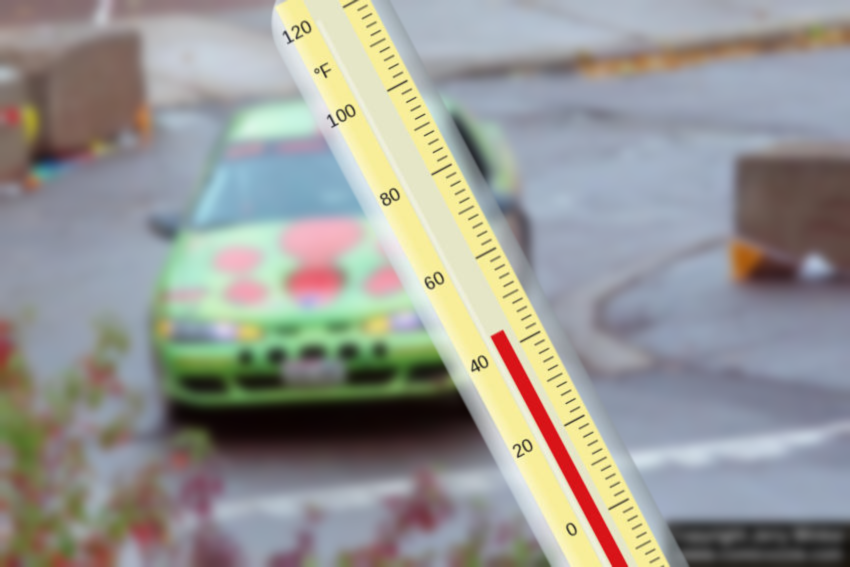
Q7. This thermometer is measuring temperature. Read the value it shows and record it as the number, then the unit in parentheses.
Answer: 44 (°F)
